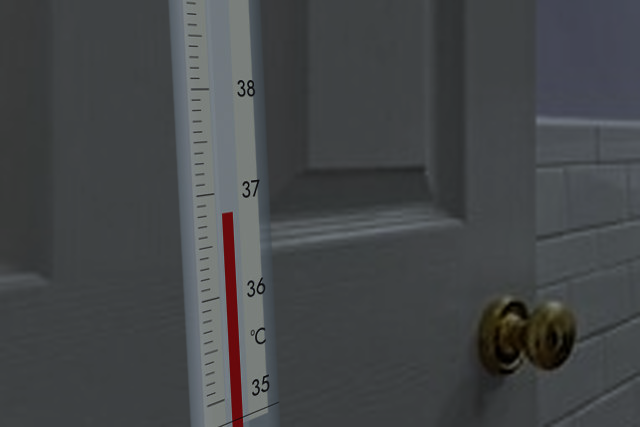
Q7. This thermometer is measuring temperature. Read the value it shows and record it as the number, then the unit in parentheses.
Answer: 36.8 (°C)
